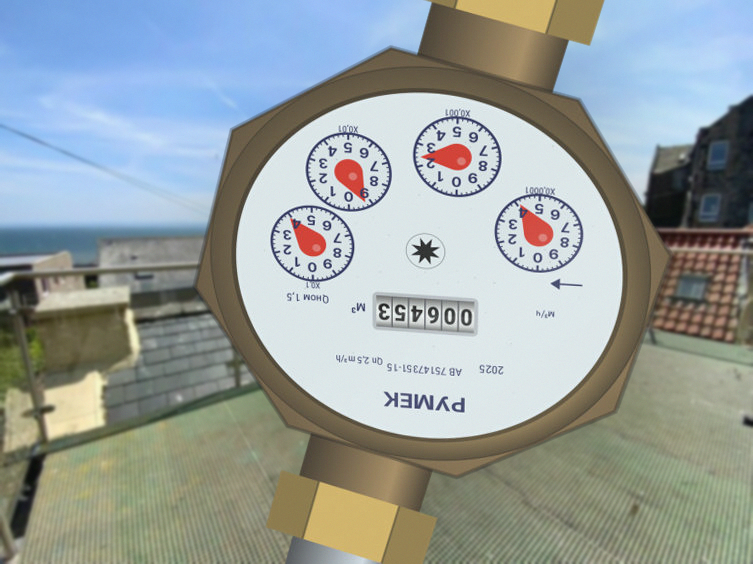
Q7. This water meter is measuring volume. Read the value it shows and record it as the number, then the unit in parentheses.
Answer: 6453.3924 (m³)
